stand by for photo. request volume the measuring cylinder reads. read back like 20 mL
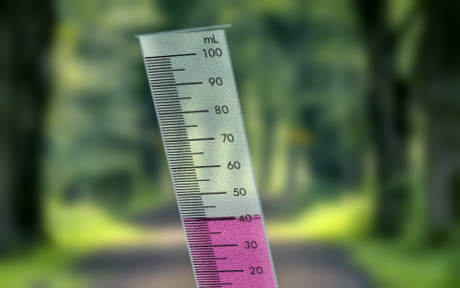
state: 40 mL
